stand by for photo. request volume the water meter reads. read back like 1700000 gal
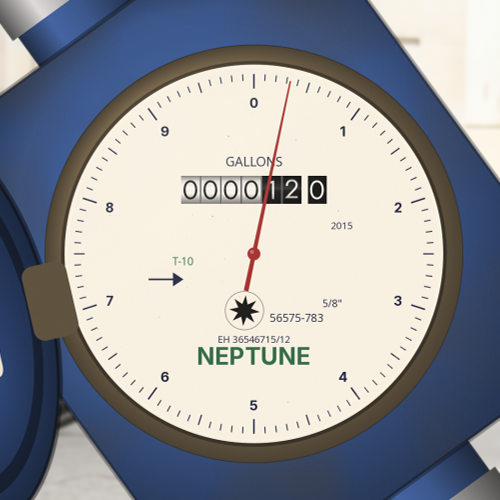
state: 120.3 gal
